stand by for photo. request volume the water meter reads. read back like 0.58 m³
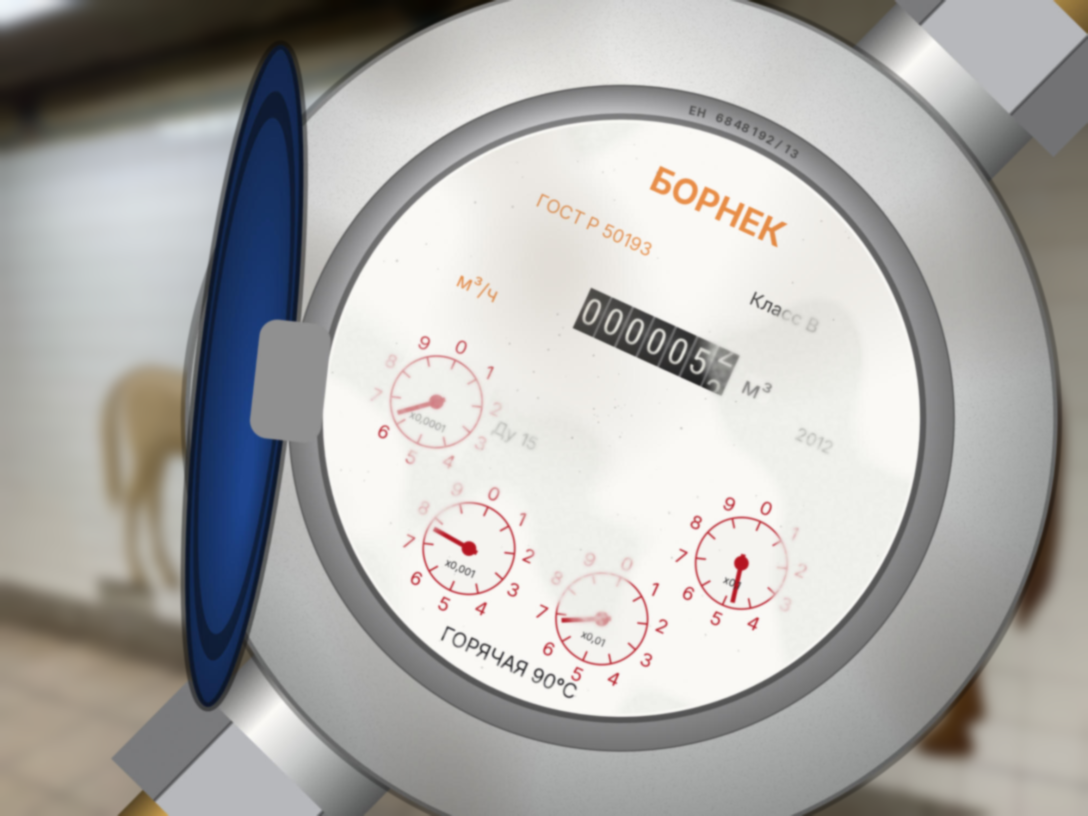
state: 52.4676 m³
